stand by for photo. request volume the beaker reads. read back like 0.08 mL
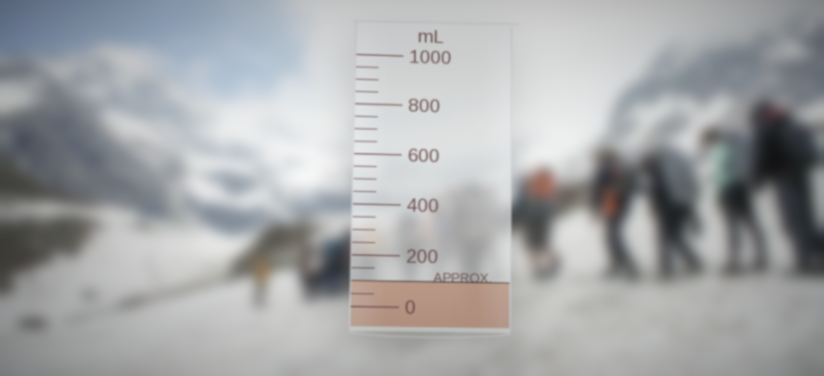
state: 100 mL
